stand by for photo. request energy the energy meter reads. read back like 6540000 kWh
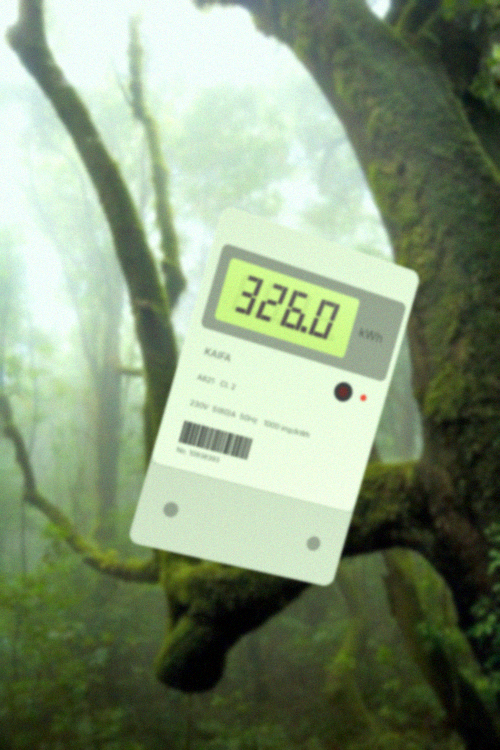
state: 326.0 kWh
